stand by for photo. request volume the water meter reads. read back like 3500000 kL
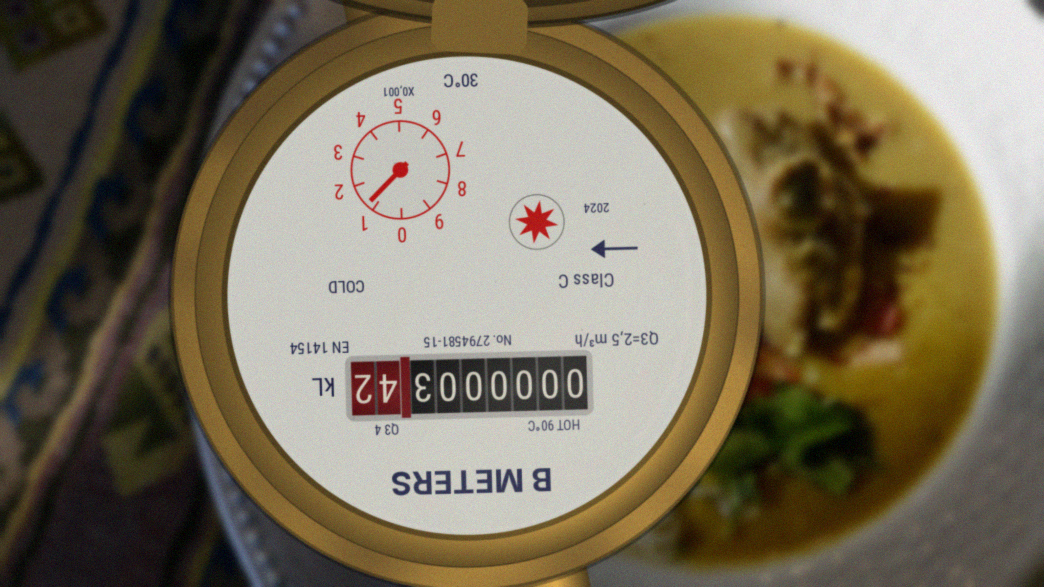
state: 3.421 kL
